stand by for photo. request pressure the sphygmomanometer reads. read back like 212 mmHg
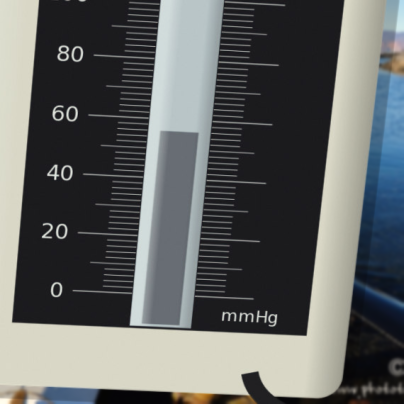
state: 56 mmHg
